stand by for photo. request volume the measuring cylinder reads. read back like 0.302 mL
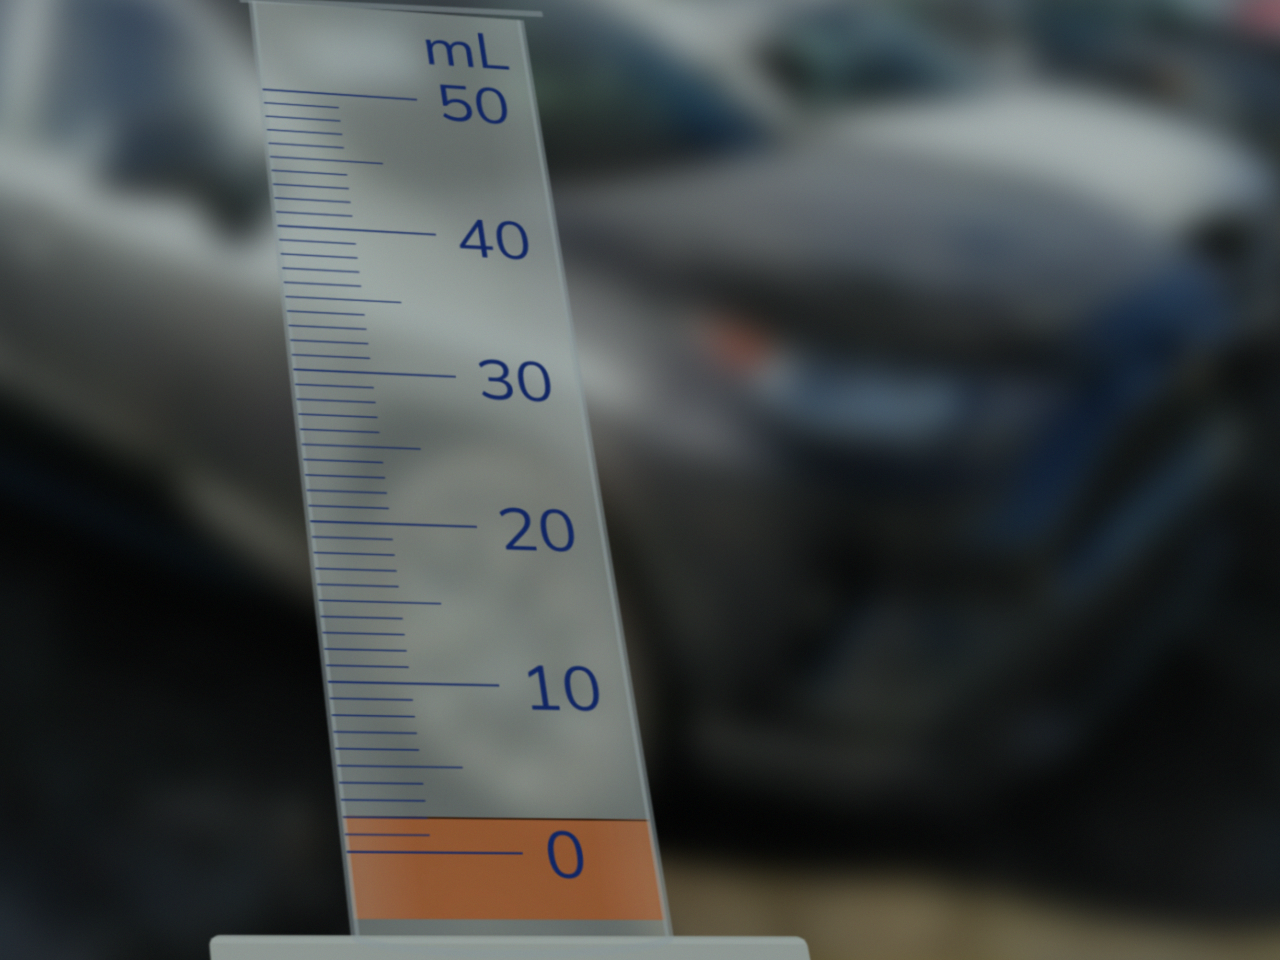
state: 2 mL
